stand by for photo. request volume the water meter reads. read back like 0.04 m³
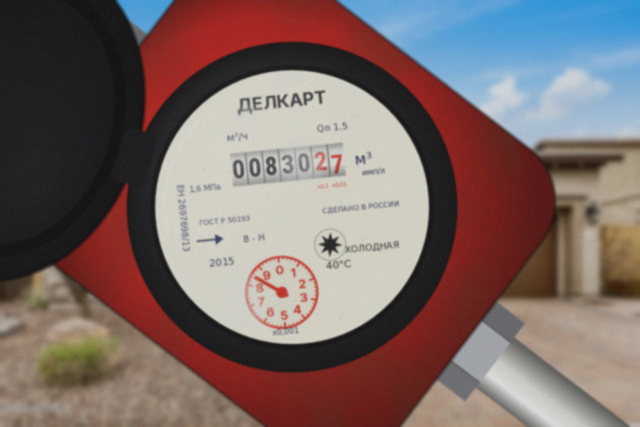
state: 830.268 m³
